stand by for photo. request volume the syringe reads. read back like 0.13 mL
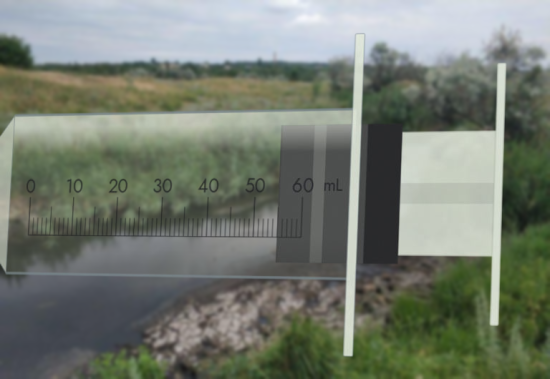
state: 55 mL
